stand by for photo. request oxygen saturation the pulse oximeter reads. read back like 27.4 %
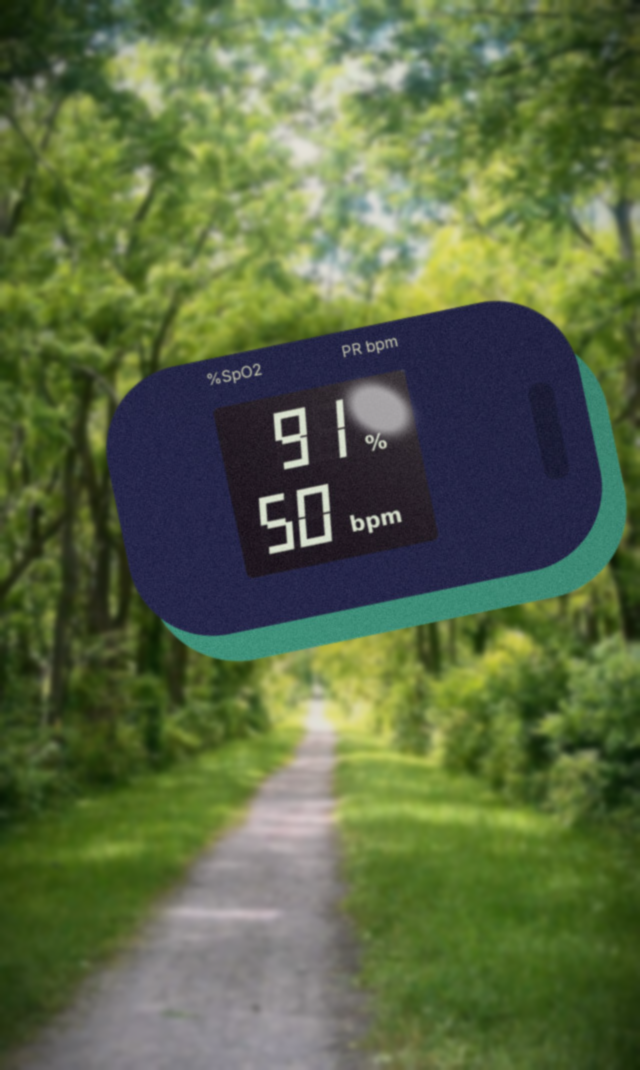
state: 91 %
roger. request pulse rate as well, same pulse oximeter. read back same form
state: 50 bpm
